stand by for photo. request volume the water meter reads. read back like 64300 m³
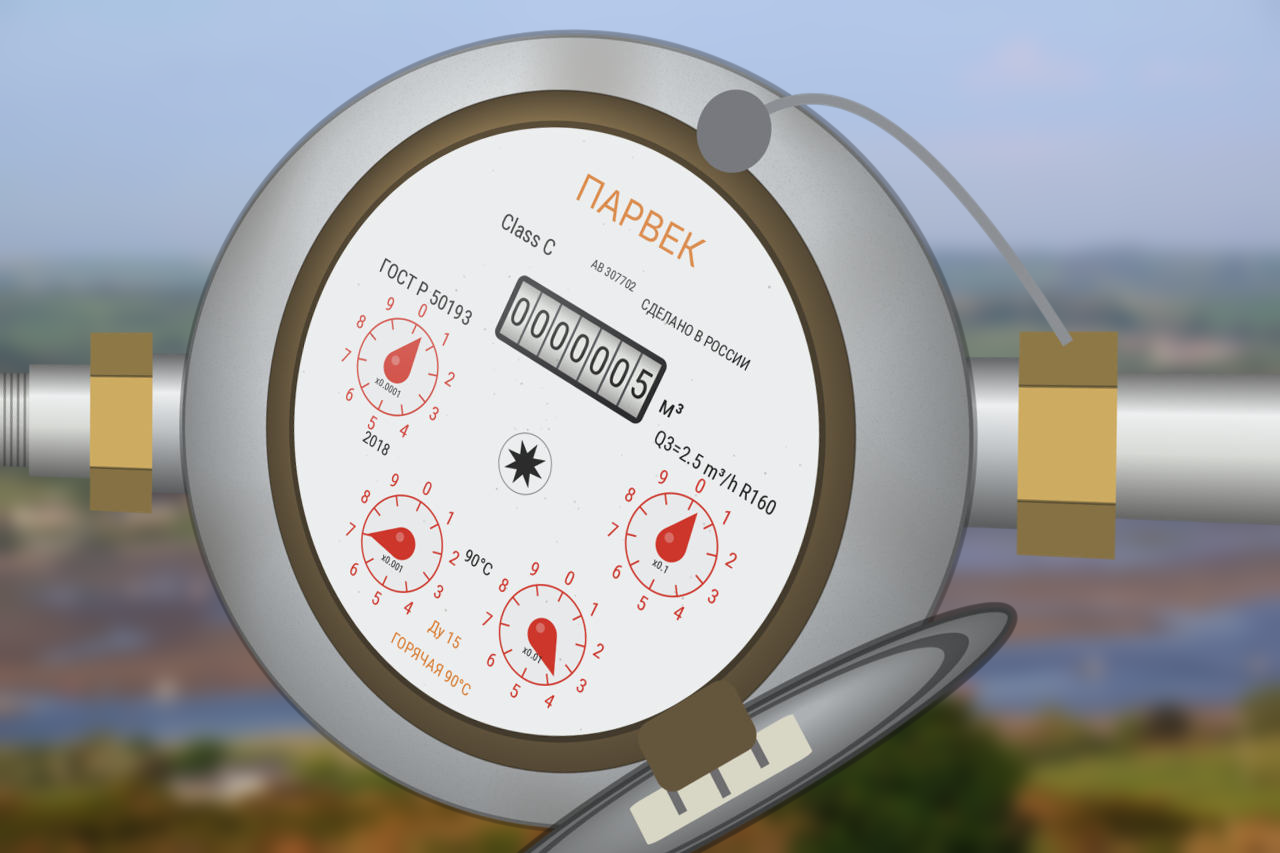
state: 5.0370 m³
